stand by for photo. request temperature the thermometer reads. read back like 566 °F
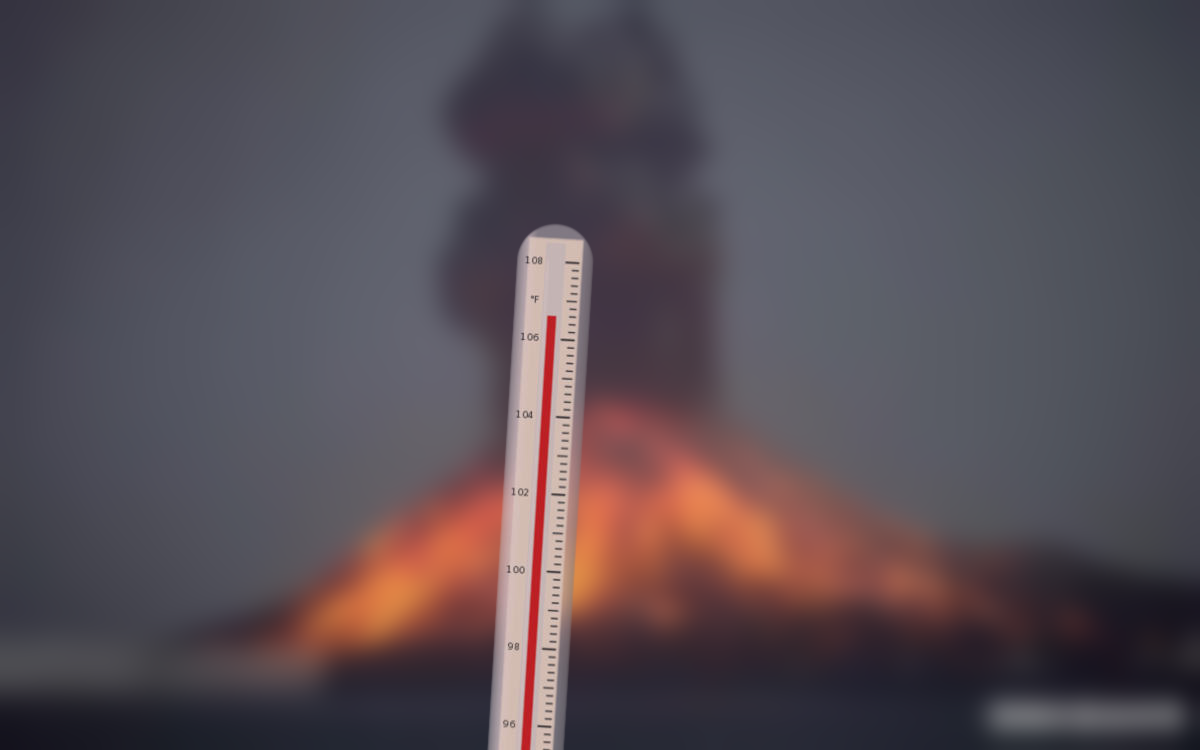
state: 106.6 °F
